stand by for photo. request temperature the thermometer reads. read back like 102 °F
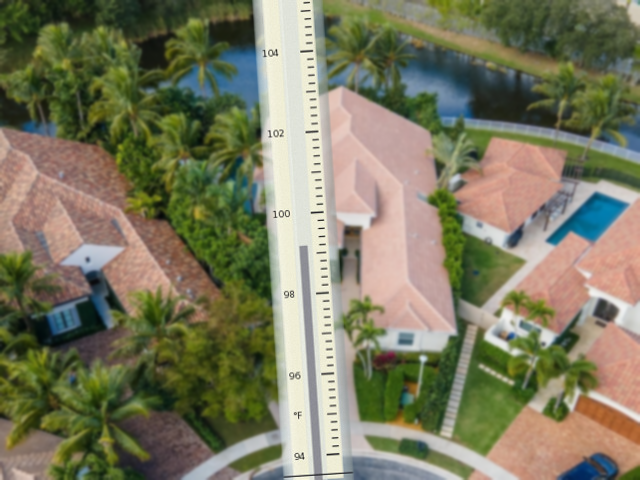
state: 99.2 °F
